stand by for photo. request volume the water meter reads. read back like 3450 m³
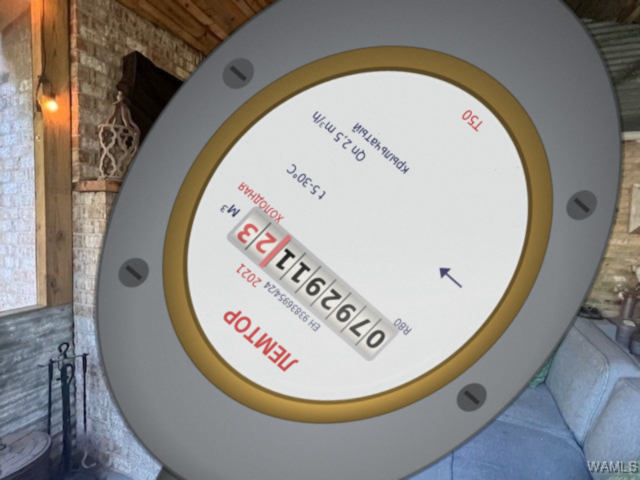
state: 792911.23 m³
